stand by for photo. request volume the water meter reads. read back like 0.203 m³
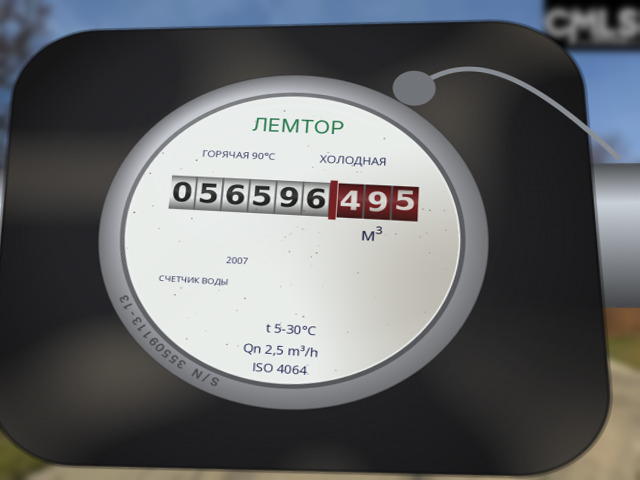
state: 56596.495 m³
